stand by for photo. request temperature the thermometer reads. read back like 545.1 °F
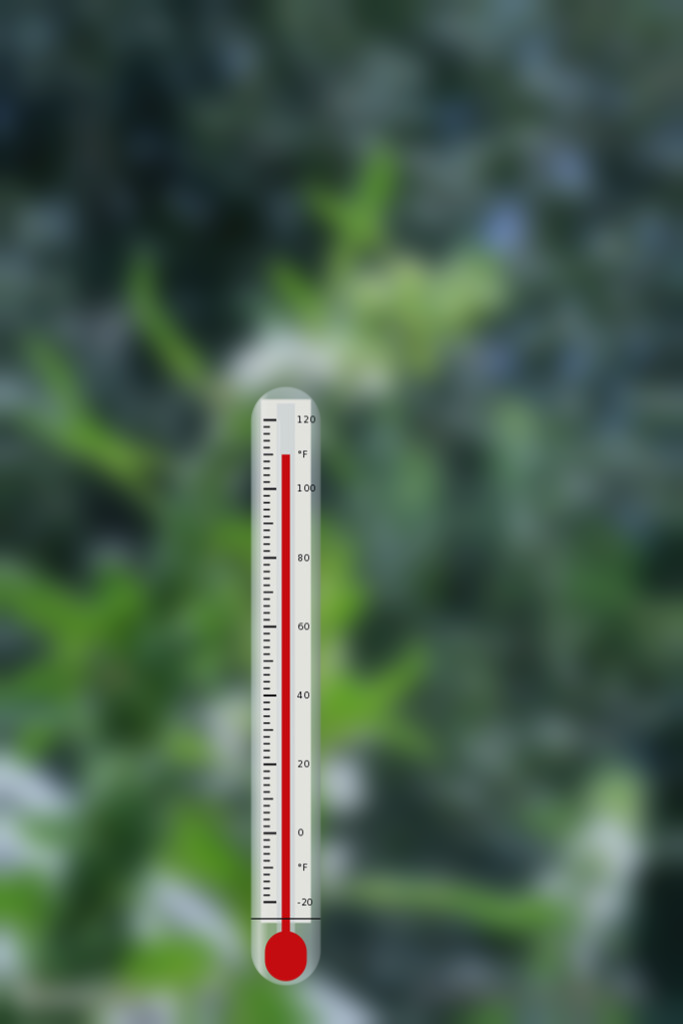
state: 110 °F
